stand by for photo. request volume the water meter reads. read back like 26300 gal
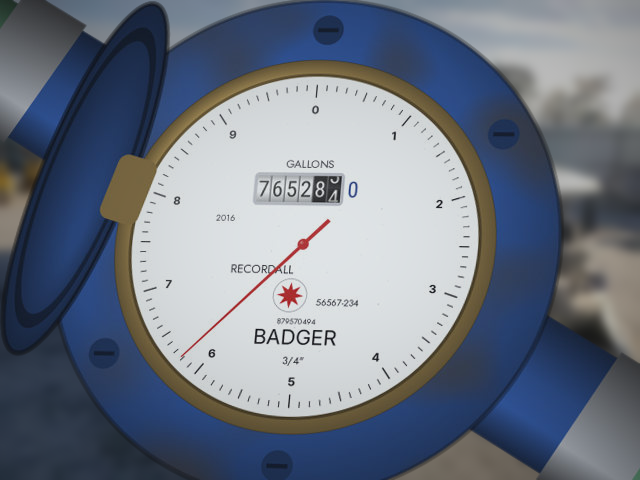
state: 7652836.2 gal
